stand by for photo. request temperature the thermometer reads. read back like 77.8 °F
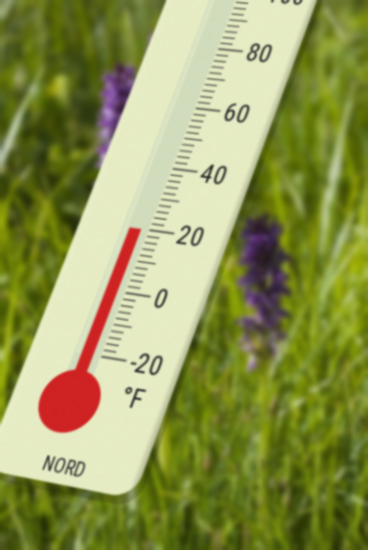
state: 20 °F
